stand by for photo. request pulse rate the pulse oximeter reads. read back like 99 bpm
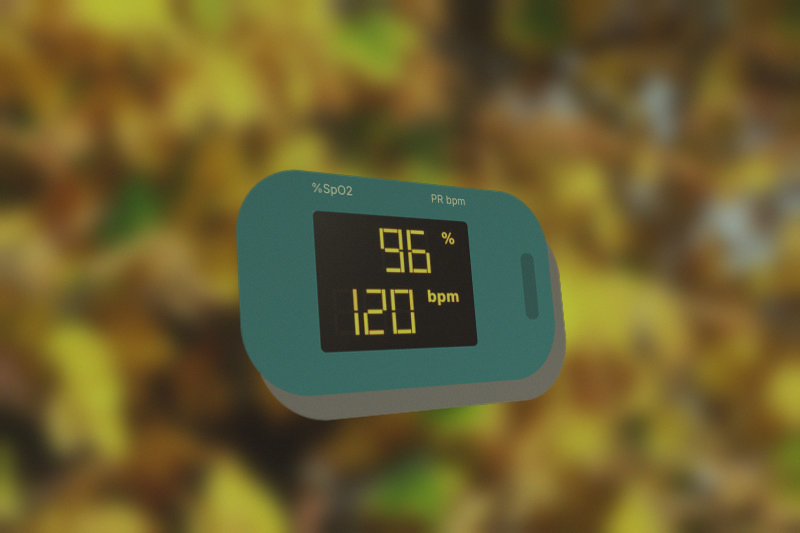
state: 120 bpm
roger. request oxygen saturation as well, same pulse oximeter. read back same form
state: 96 %
